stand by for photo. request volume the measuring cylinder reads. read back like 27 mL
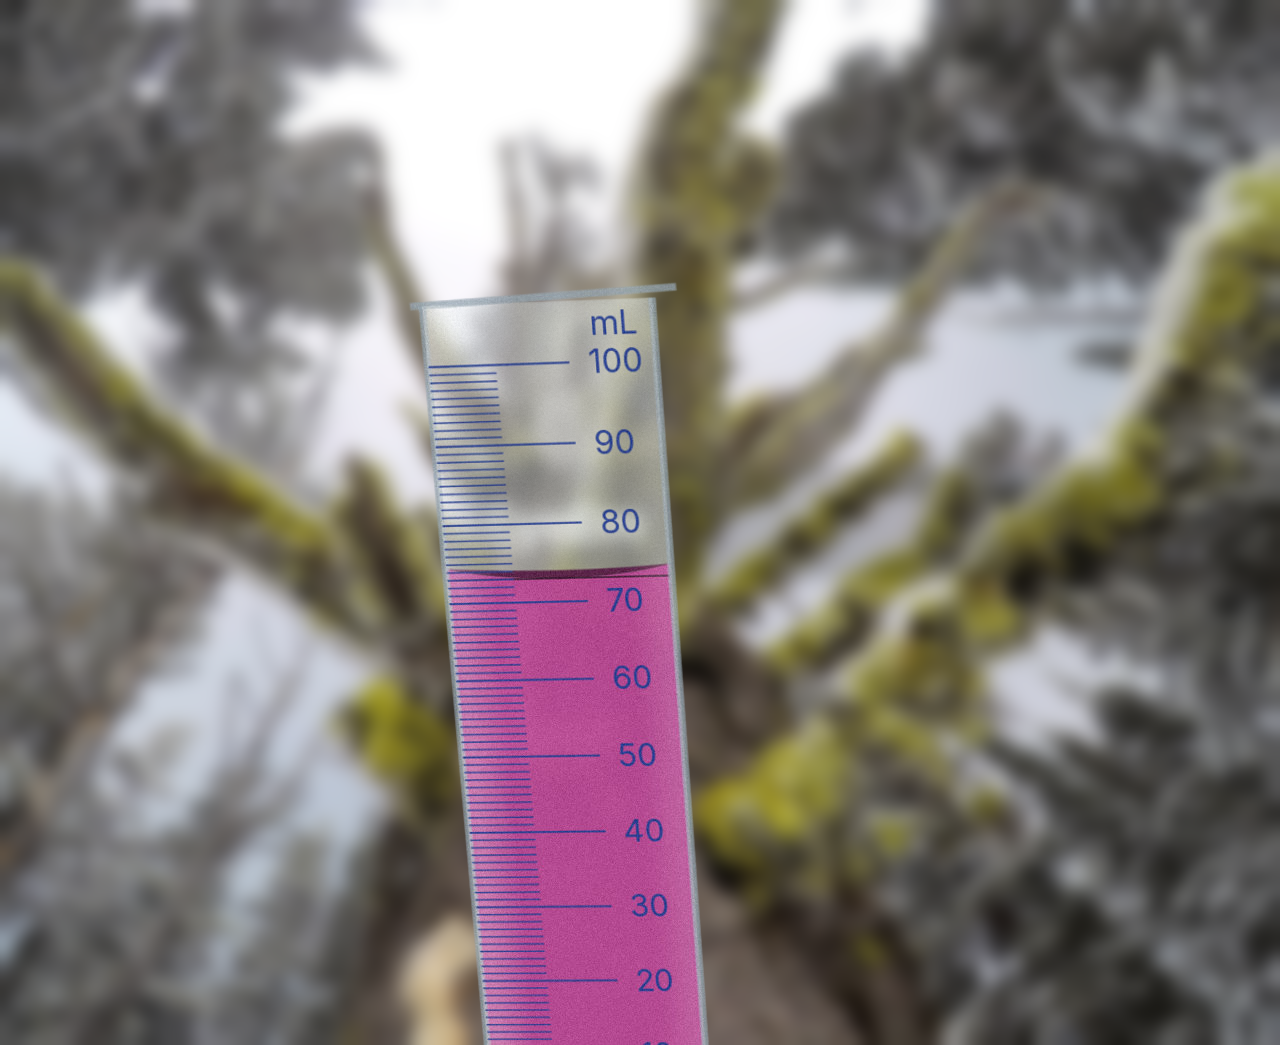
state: 73 mL
